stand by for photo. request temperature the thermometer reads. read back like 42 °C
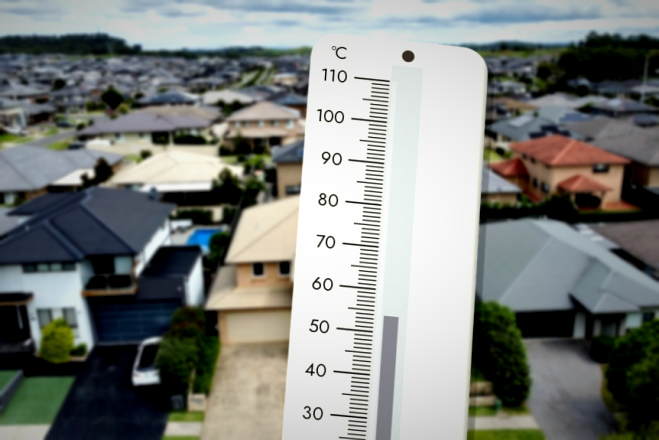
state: 54 °C
